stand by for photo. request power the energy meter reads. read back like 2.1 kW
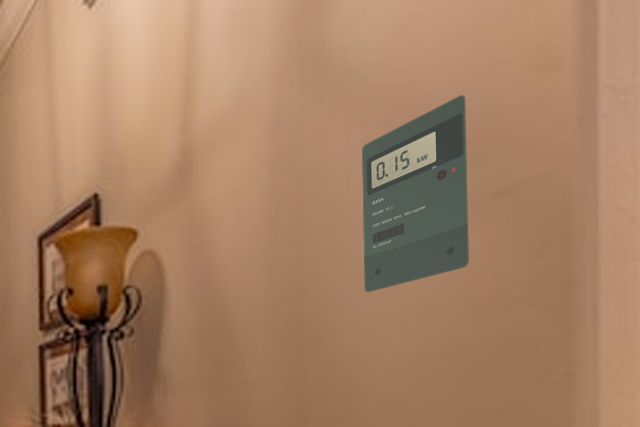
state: 0.15 kW
